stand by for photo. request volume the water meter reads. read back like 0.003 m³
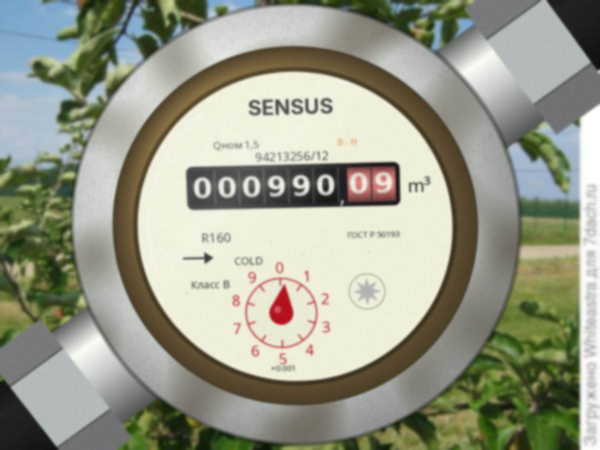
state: 990.090 m³
